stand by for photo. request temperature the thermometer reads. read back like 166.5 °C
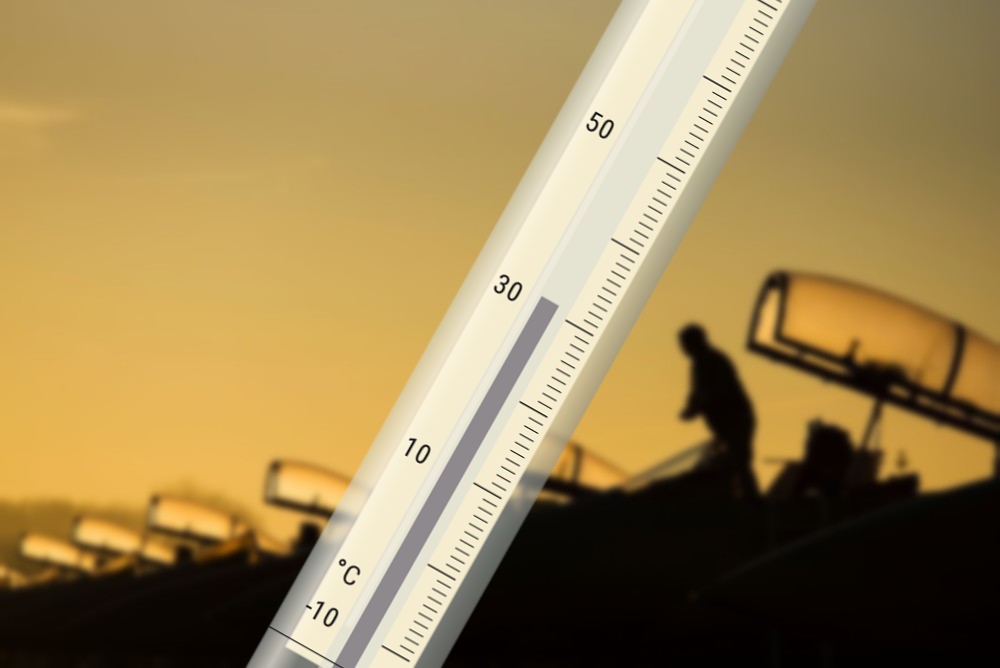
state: 31 °C
